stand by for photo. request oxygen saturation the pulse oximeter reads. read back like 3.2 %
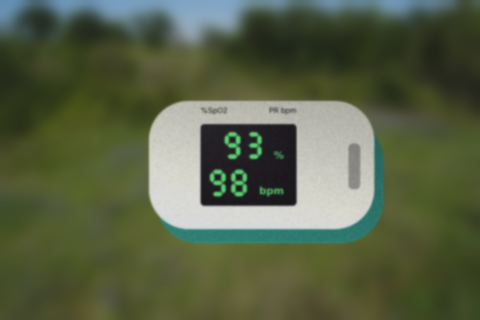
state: 93 %
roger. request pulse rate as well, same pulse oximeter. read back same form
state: 98 bpm
